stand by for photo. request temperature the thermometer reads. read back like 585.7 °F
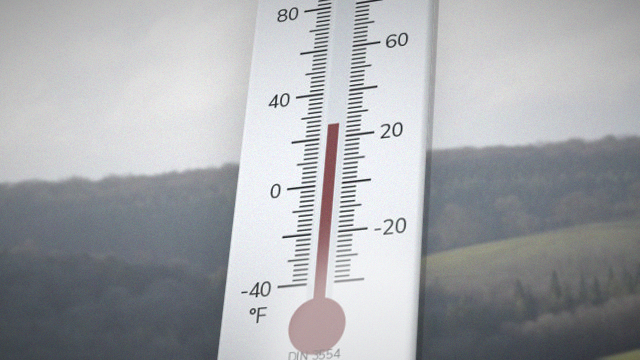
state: 26 °F
